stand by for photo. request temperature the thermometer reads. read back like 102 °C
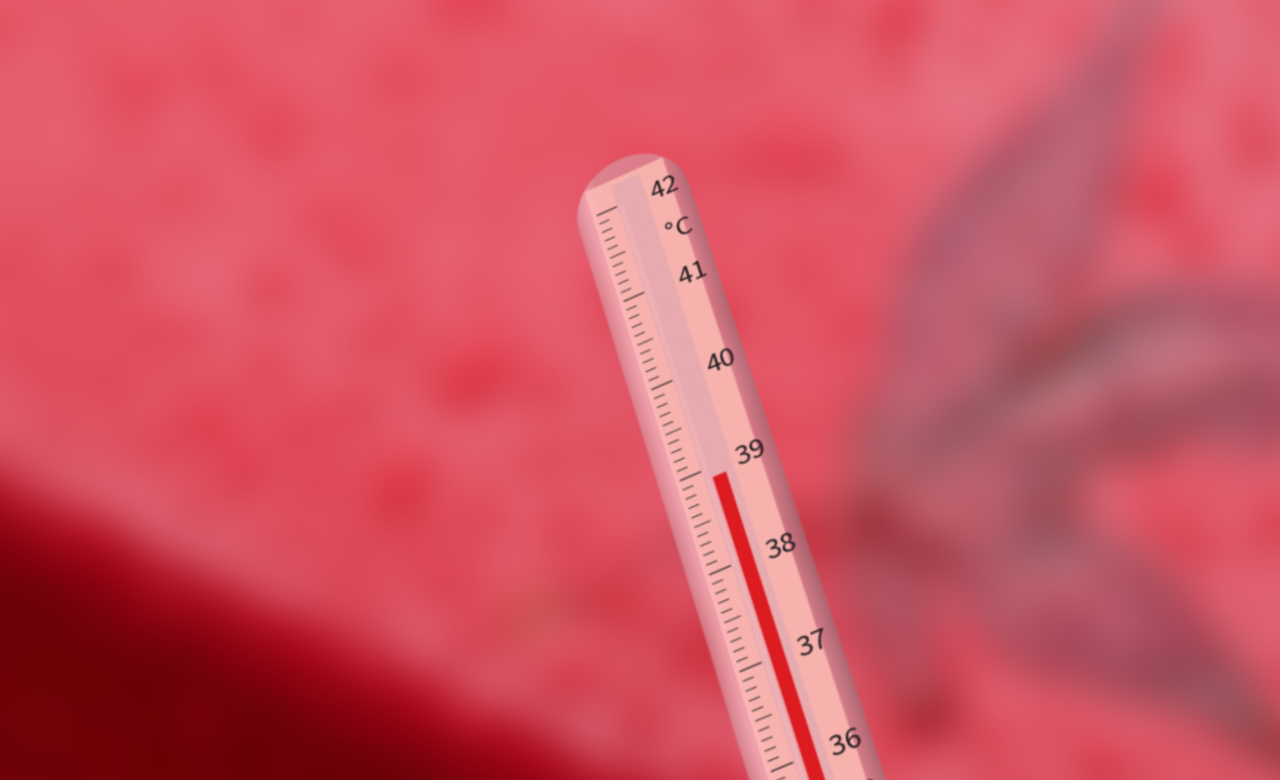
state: 38.9 °C
